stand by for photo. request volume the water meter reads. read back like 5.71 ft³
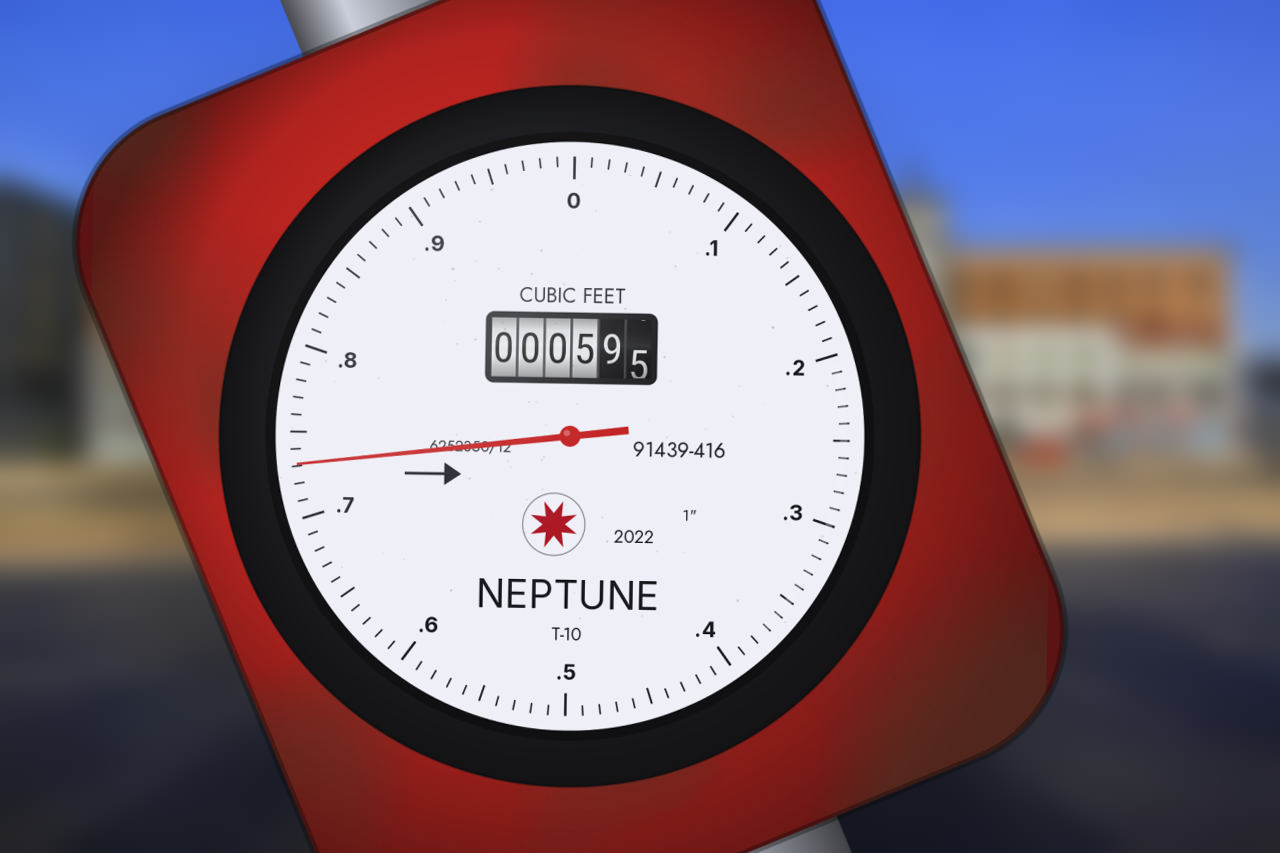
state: 594.73 ft³
